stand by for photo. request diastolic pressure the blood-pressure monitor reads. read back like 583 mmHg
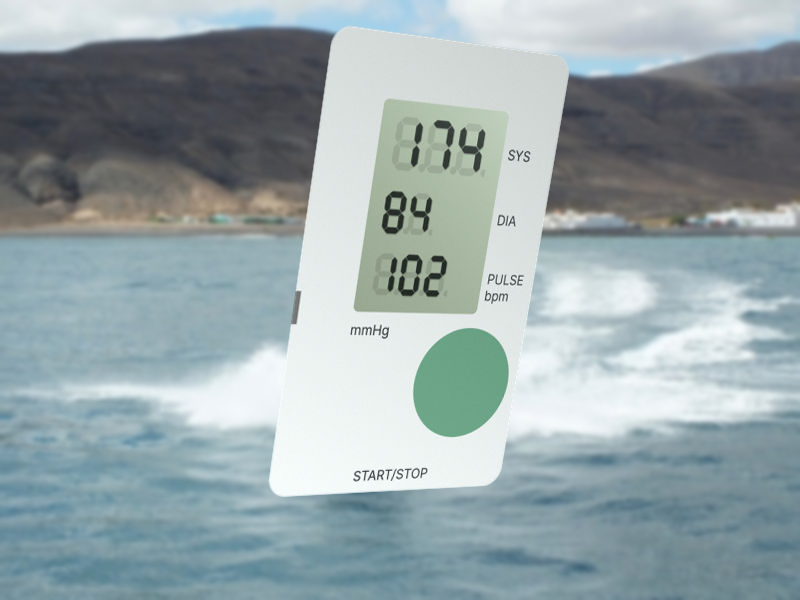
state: 84 mmHg
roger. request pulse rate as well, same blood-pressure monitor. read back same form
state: 102 bpm
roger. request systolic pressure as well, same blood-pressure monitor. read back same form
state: 174 mmHg
